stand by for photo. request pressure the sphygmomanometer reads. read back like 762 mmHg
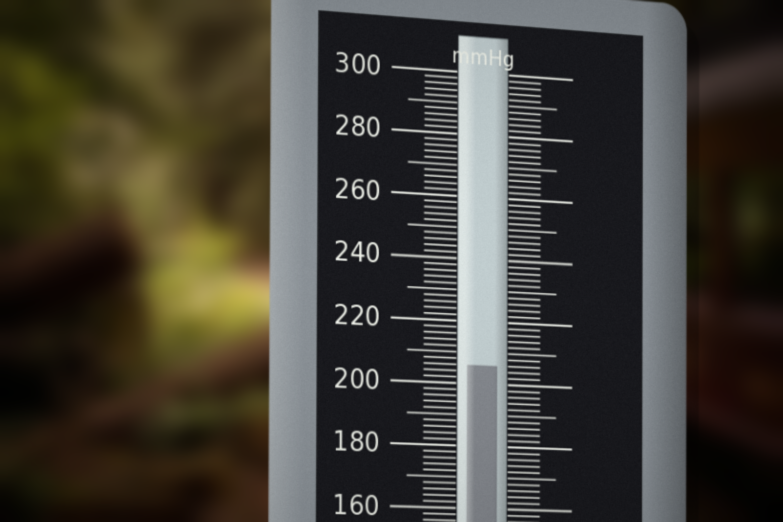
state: 206 mmHg
